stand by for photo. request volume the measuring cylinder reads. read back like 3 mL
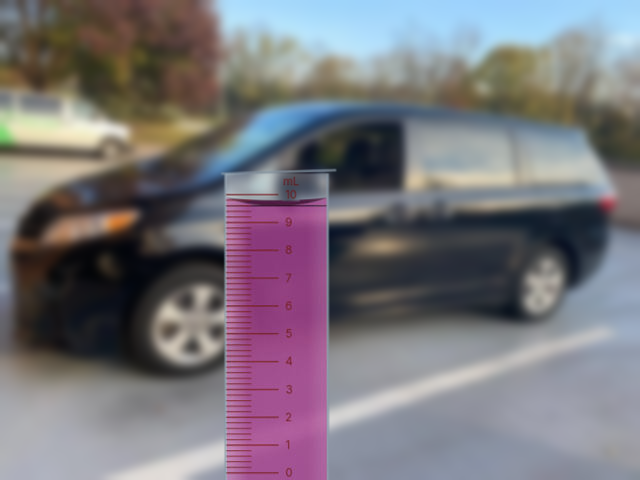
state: 9.6 mL
